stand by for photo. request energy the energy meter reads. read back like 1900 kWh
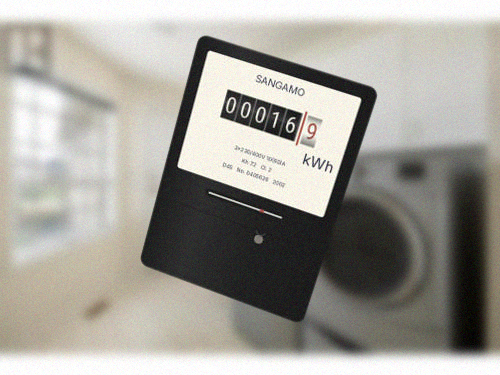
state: 16.9 kWh
